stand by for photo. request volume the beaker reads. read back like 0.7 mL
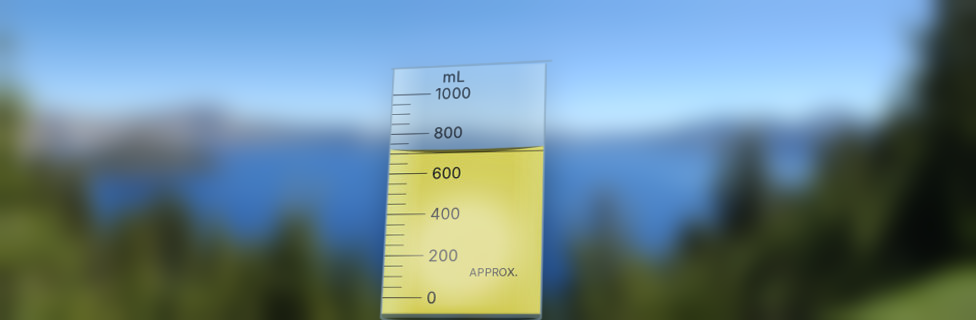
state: 700 mL
